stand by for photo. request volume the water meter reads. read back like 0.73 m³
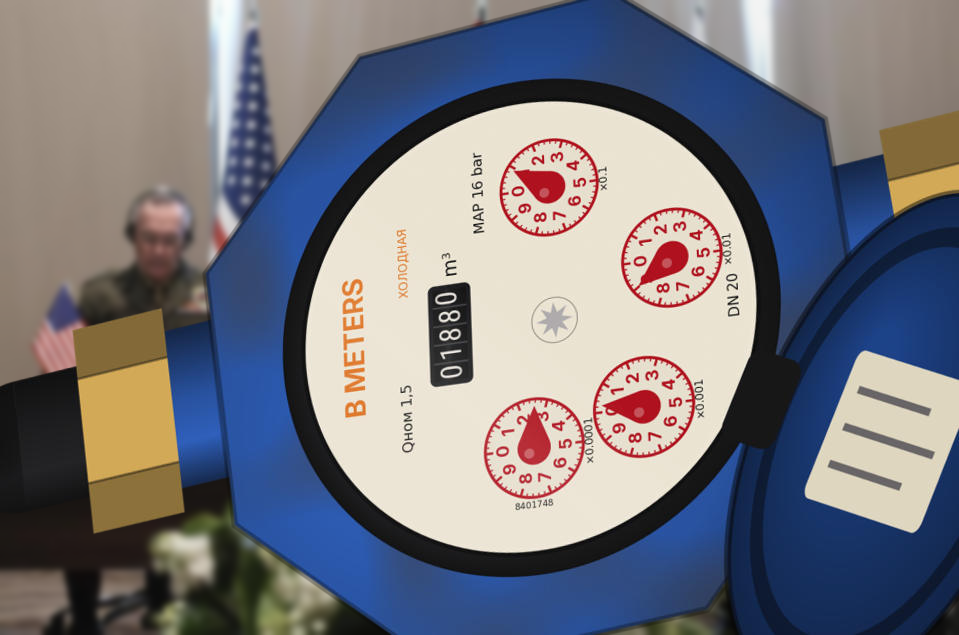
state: 1880.0902 m³
